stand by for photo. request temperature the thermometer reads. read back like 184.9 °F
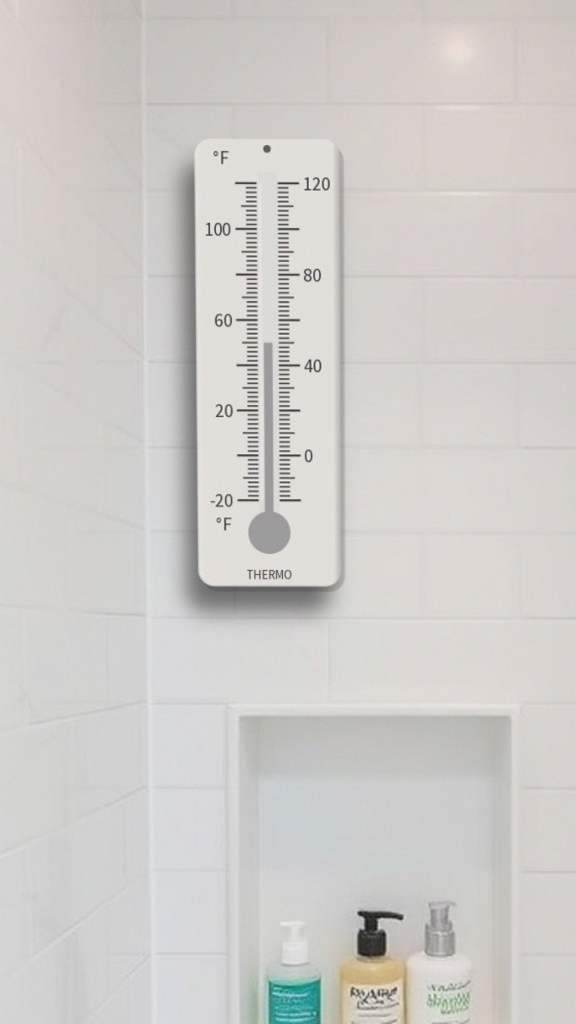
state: 50 °F
